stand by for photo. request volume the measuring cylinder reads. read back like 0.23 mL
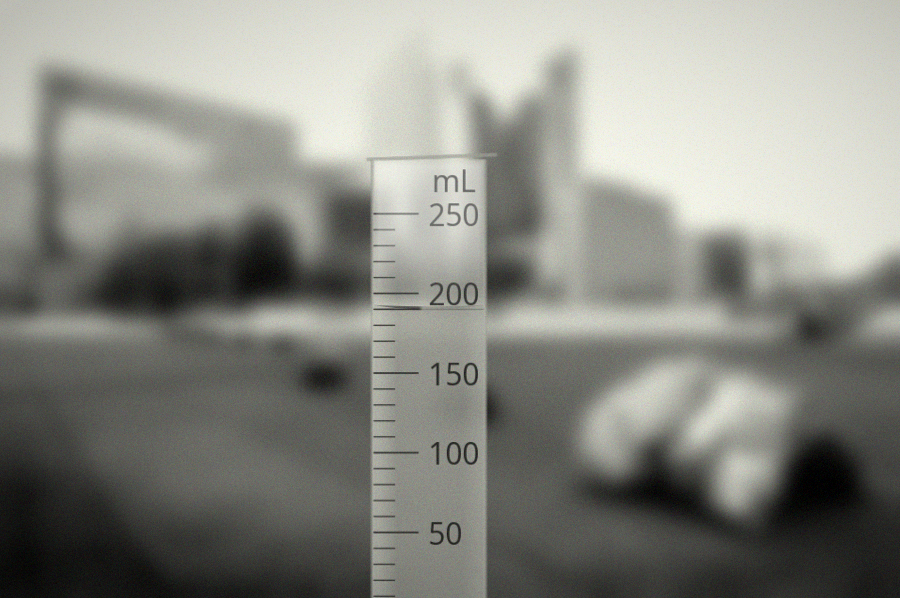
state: 190 mL
